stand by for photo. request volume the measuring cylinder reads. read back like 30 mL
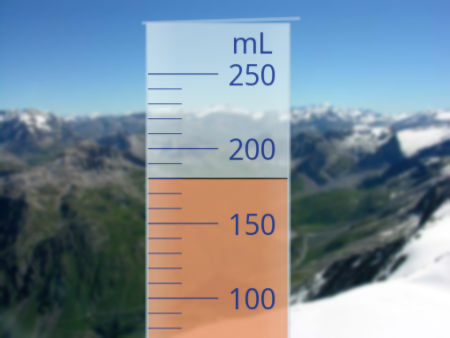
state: 180 mL
